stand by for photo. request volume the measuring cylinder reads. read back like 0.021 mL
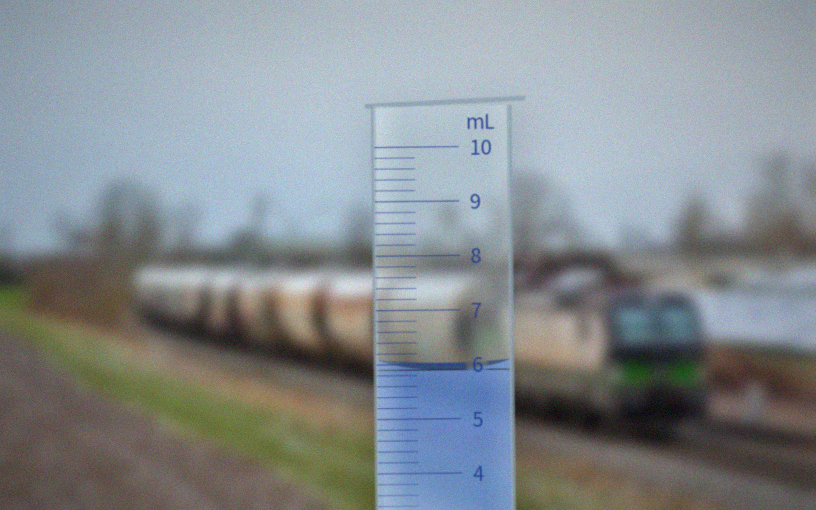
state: 5.9 mL
